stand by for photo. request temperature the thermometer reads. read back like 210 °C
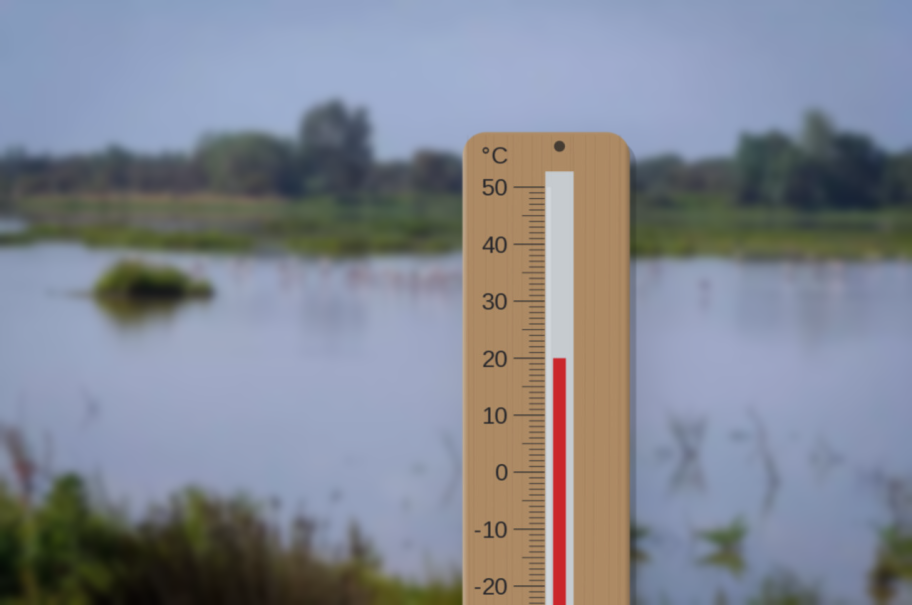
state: 20 °C
